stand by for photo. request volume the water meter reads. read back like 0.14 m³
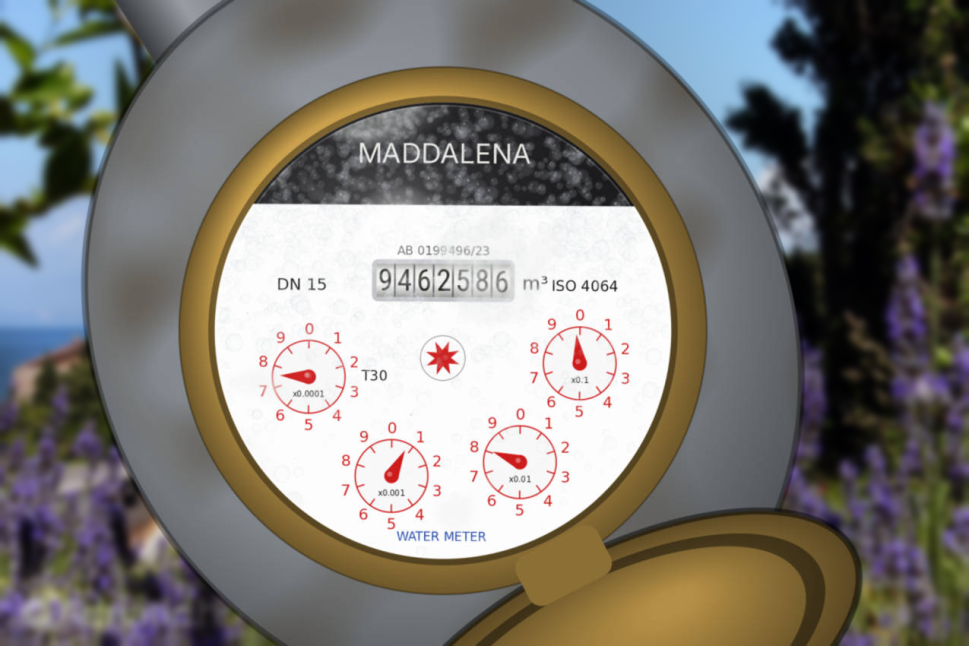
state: 9462585.9807 m³
